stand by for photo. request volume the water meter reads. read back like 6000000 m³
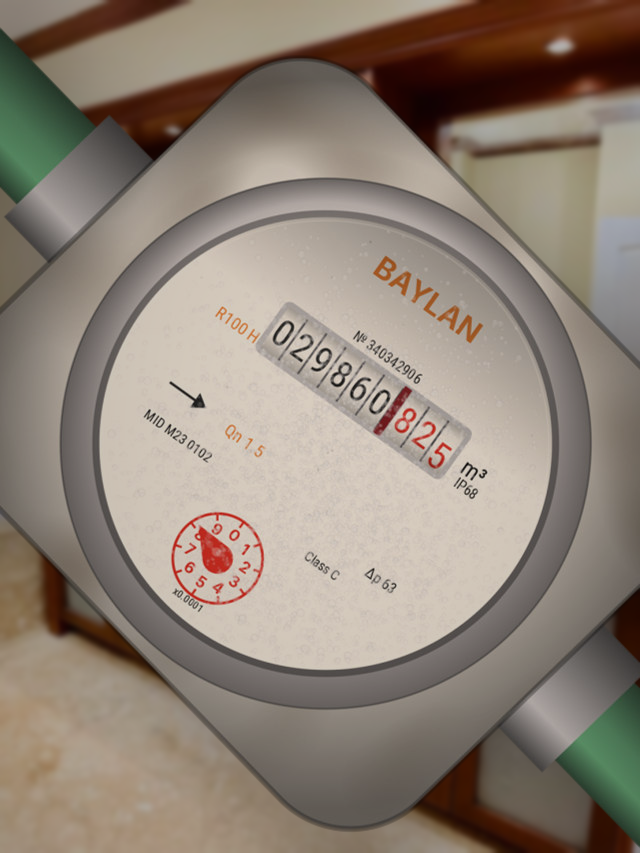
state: 29860.8248 m³
